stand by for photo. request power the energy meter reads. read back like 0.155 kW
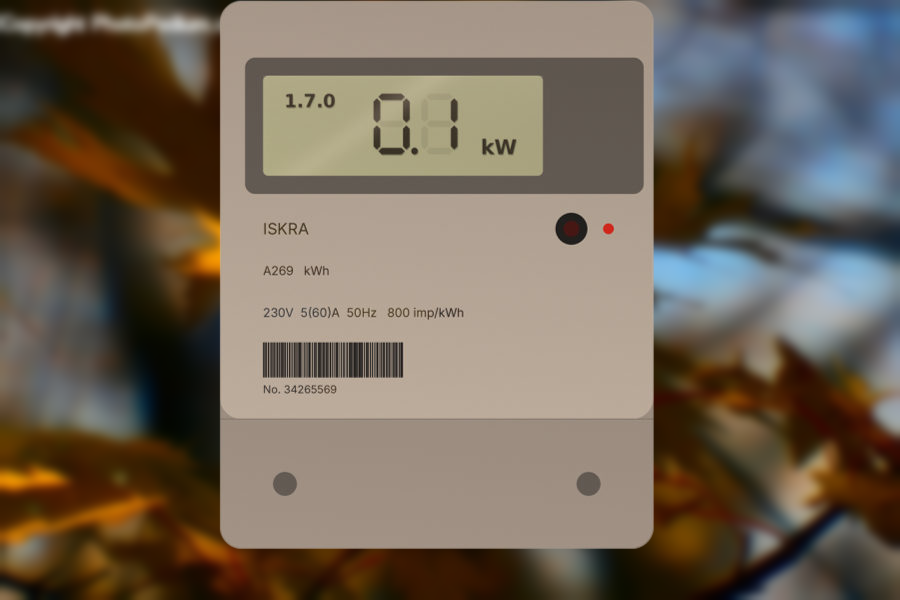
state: 0.1 kW
